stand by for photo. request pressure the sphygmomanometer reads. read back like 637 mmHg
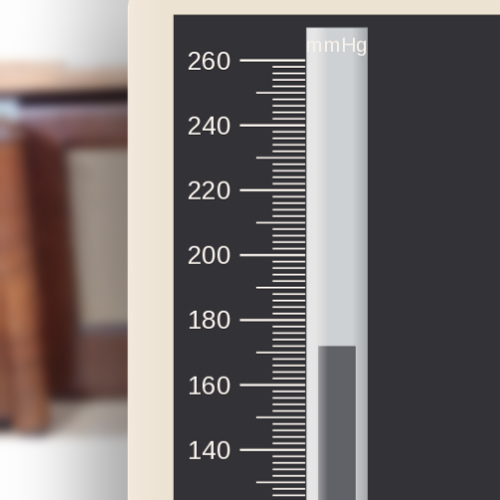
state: 172 mmHg
